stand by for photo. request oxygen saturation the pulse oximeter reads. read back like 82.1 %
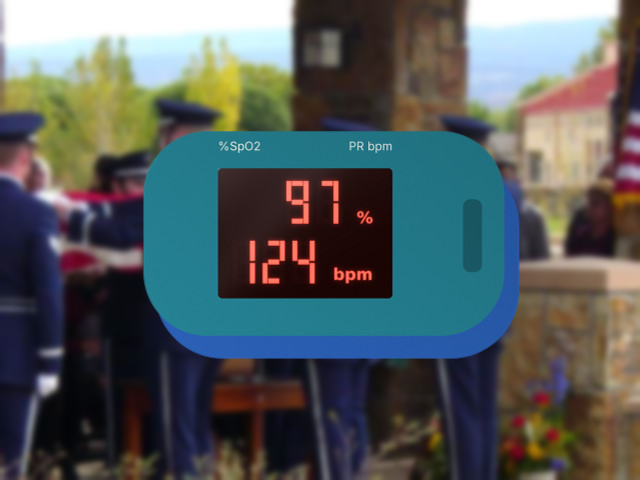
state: 97 %
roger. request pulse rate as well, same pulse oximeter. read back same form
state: 124 bpm
